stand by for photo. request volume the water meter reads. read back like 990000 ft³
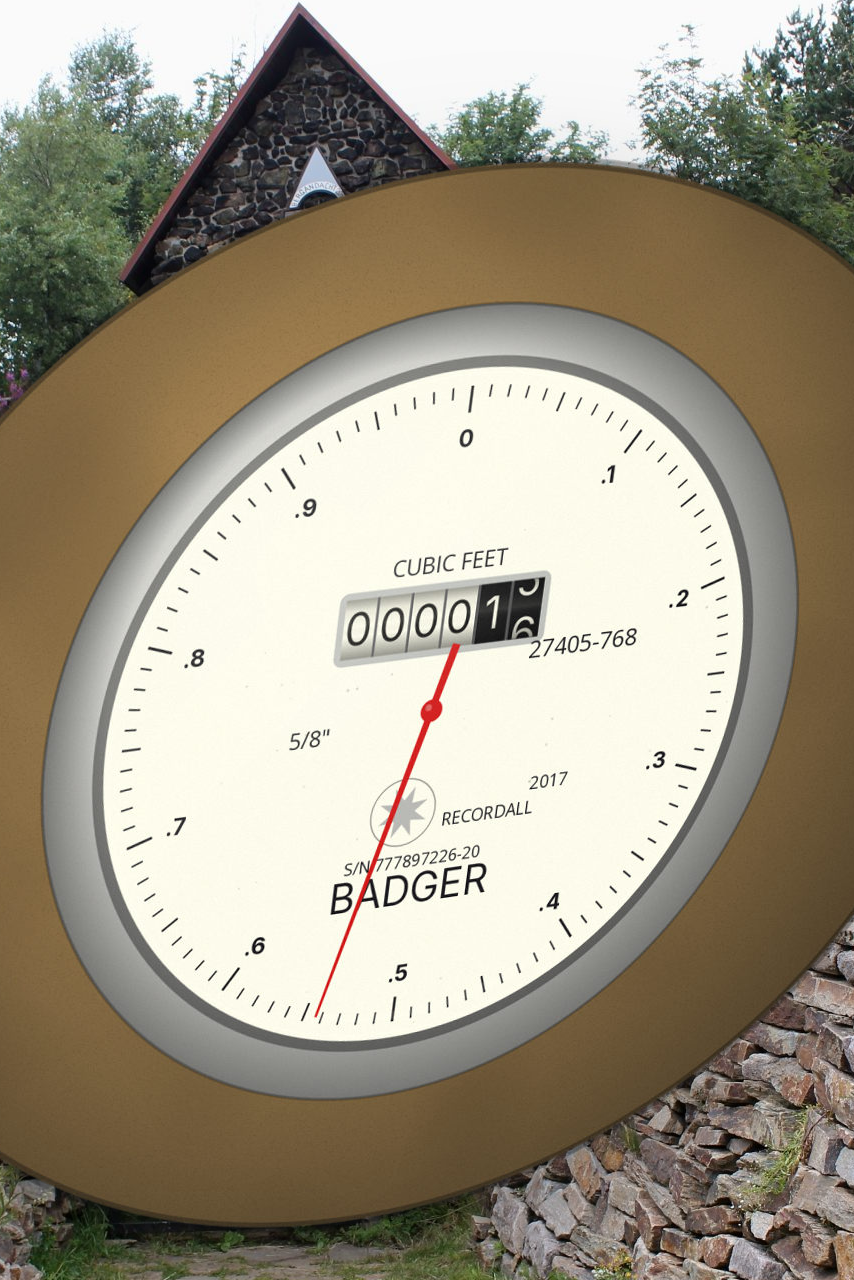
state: 15.54 ft³
